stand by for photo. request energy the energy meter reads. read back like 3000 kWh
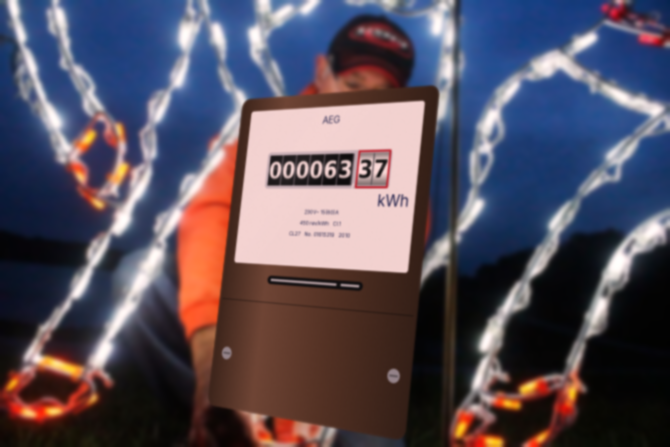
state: 63.37 kWh
